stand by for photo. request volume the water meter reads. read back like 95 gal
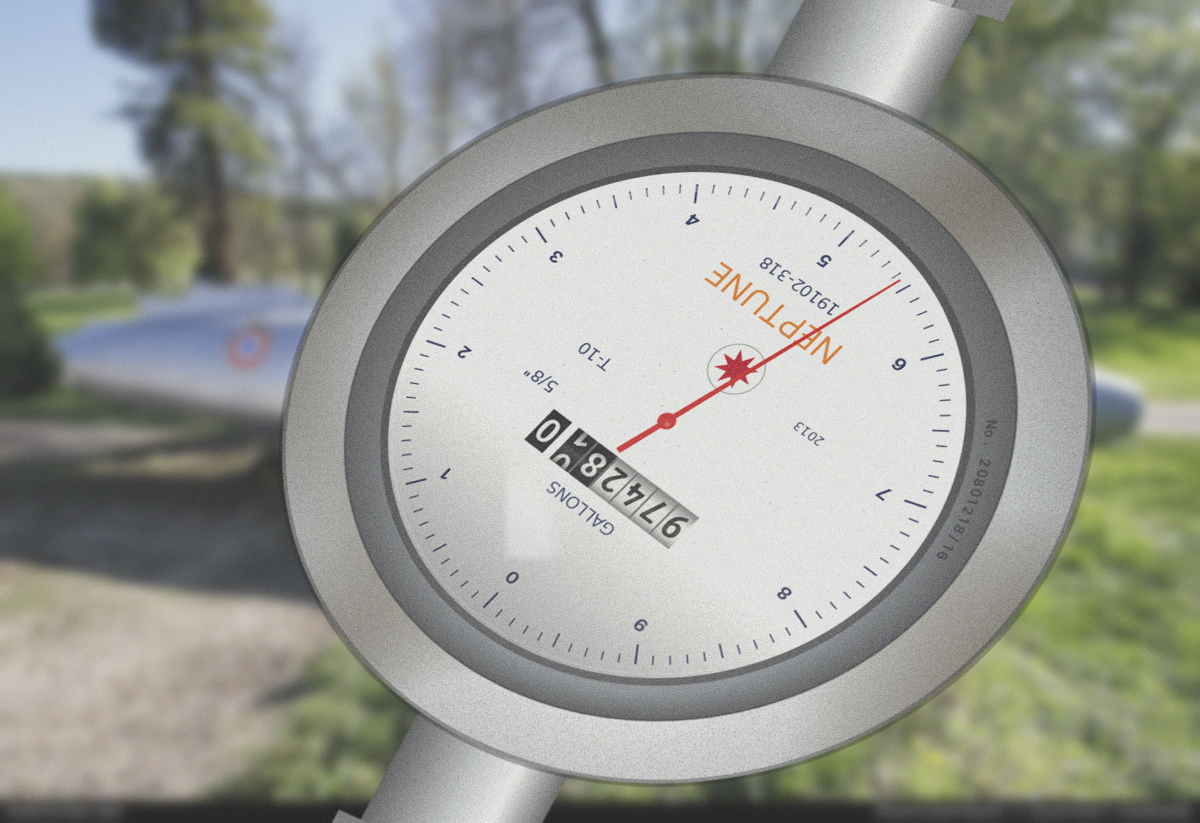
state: 9742805.4 gal
